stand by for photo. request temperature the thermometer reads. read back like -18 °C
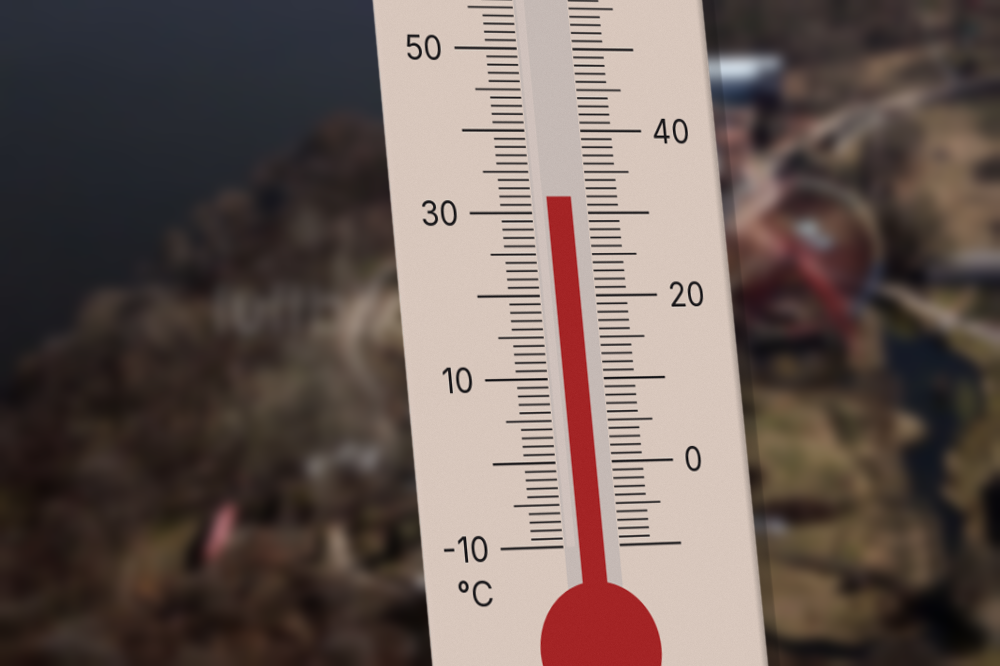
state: 32 °C
